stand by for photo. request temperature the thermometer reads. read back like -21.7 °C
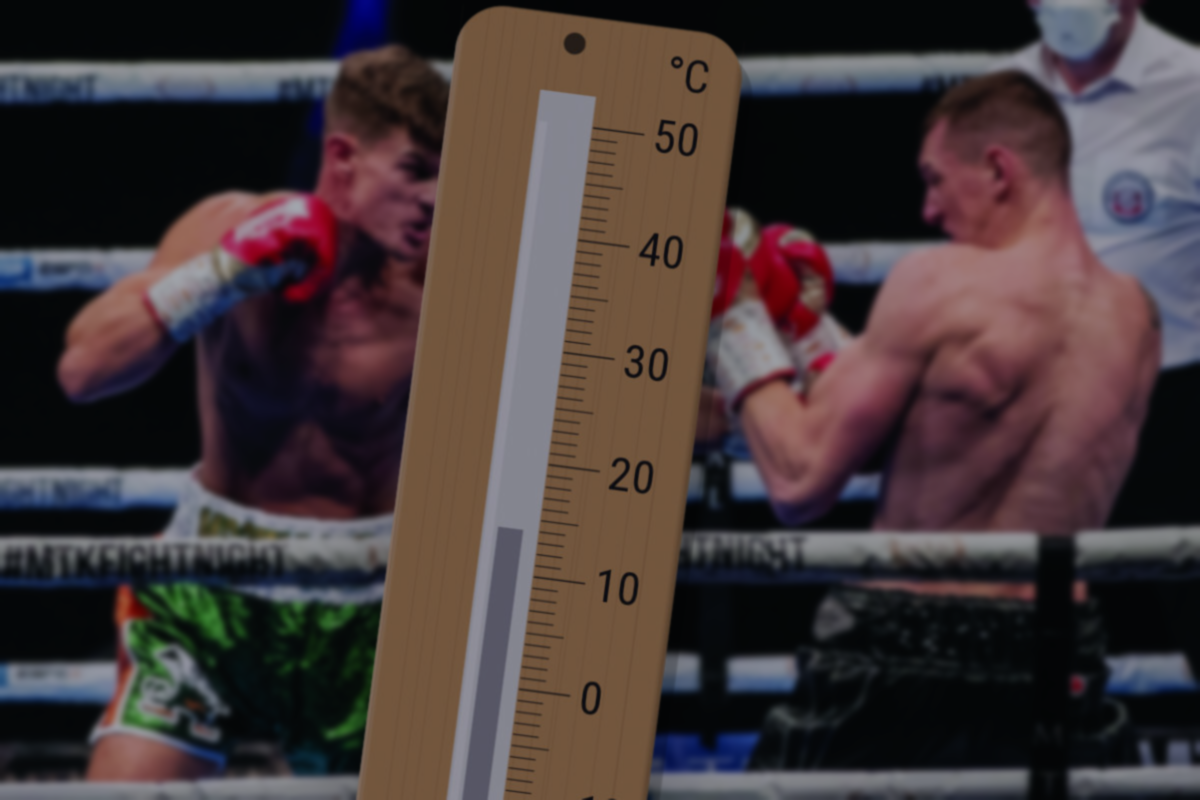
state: 14 °C
